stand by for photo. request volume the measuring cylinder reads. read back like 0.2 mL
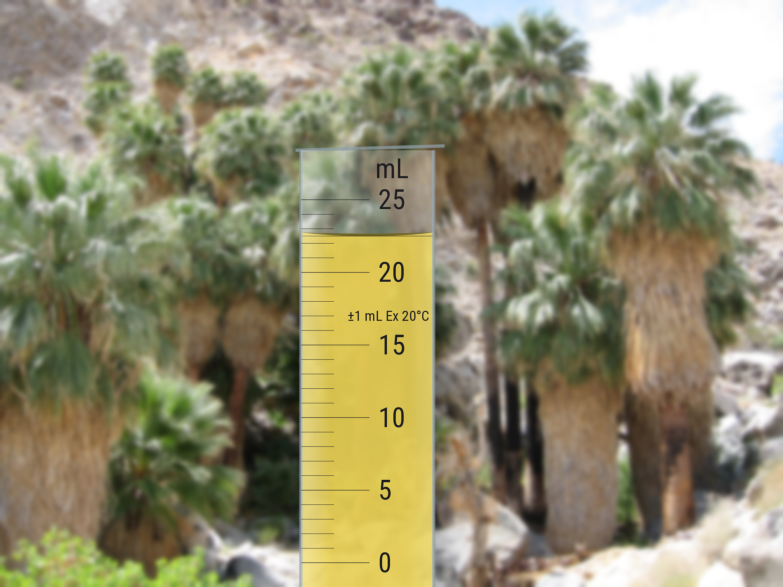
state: 22.5 mL
